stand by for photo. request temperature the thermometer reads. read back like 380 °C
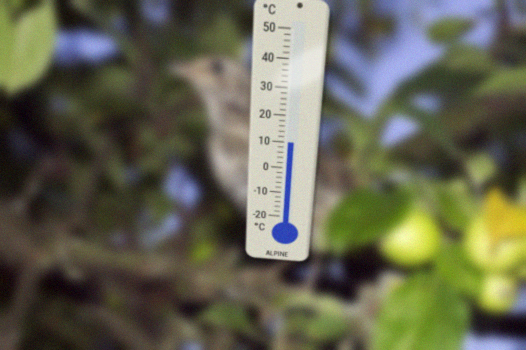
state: 10 °C
